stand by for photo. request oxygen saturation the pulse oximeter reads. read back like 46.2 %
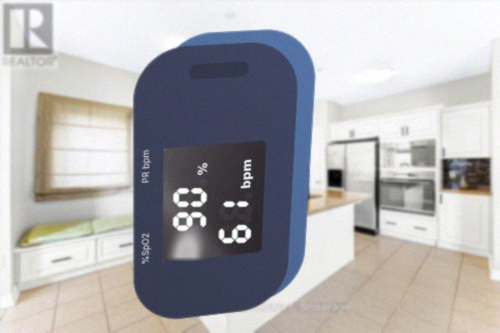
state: 90 %
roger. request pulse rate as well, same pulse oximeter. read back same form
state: 61 bpm
